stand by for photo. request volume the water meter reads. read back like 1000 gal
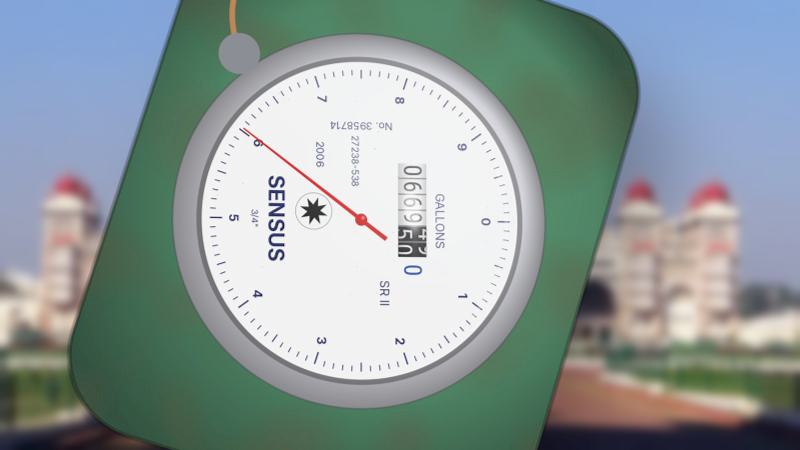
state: 669496.0 gal
